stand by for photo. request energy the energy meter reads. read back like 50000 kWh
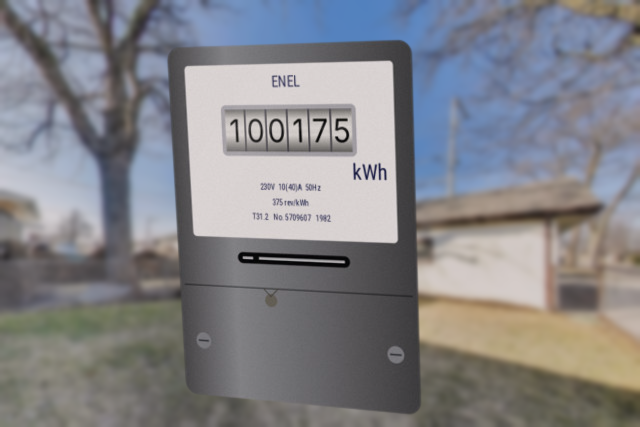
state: 100175 kWh
